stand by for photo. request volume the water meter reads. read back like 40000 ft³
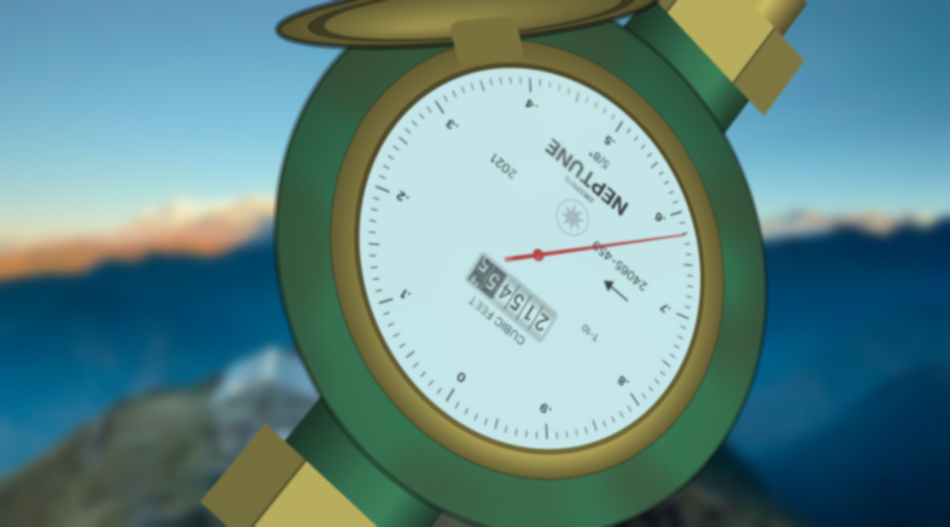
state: 215454.62 ft³
